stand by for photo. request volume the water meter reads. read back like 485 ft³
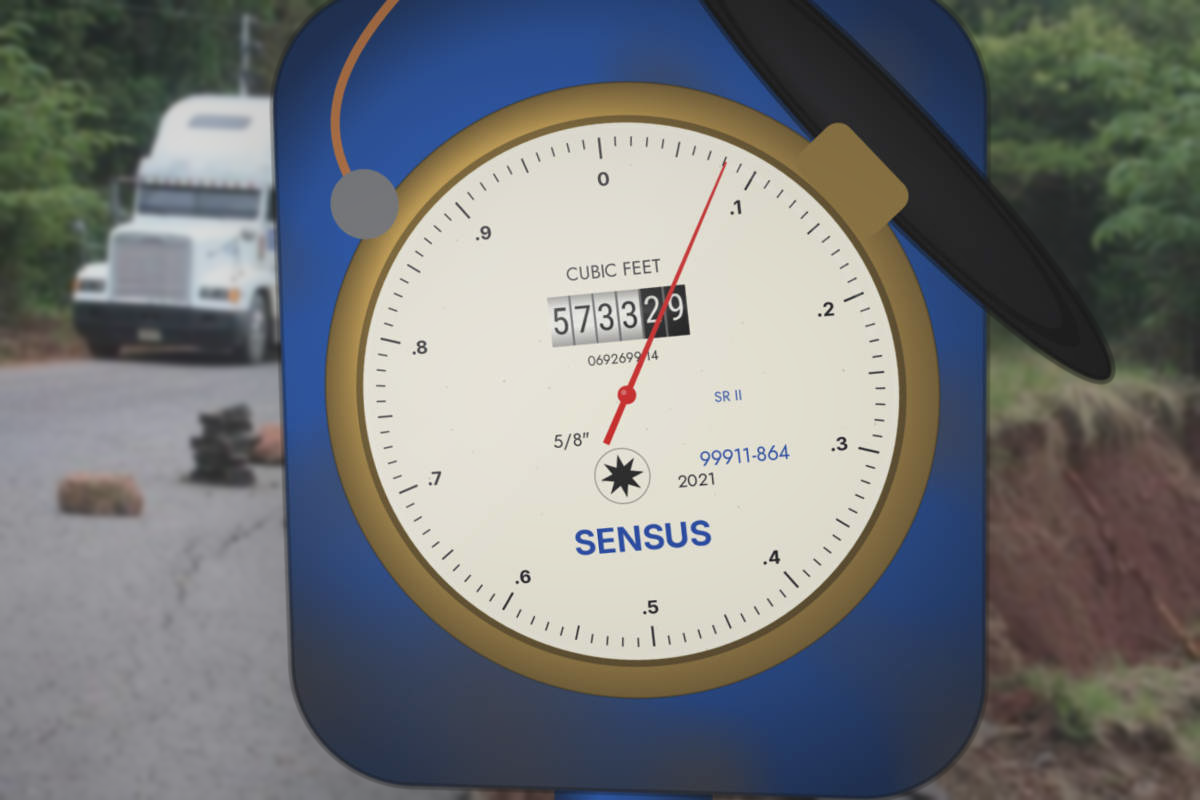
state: 573329.08 ft³
